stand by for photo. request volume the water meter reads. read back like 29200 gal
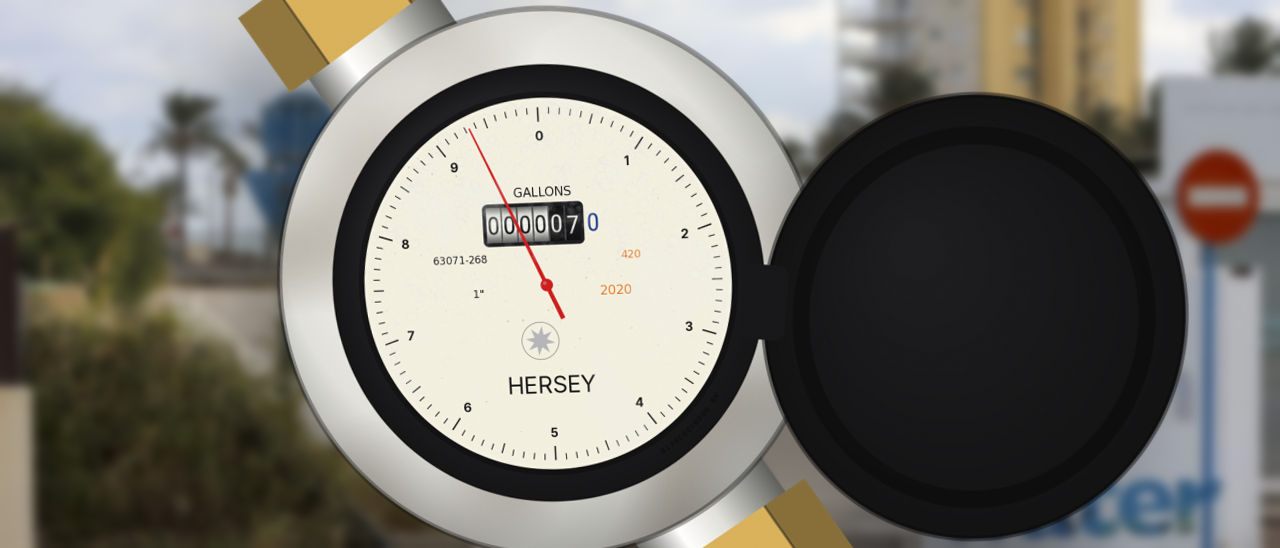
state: 69.3 gal
